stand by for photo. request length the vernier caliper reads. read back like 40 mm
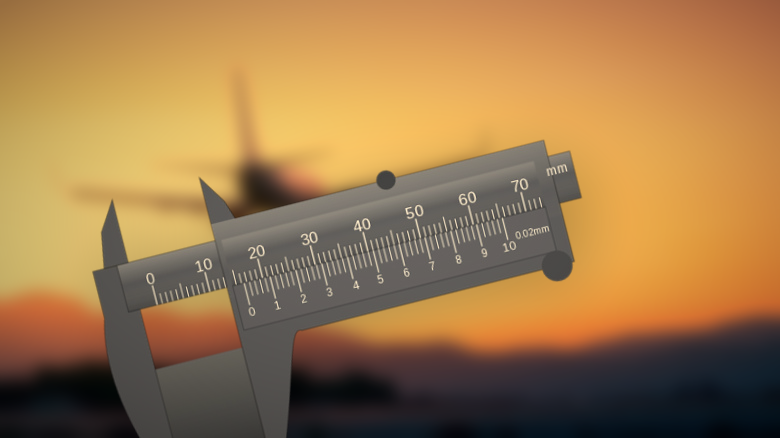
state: 16.5 mm
